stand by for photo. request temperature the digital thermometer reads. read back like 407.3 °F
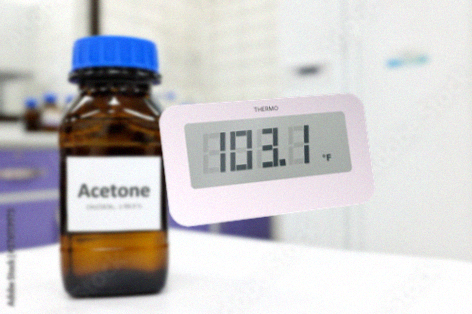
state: 103.1 °F
